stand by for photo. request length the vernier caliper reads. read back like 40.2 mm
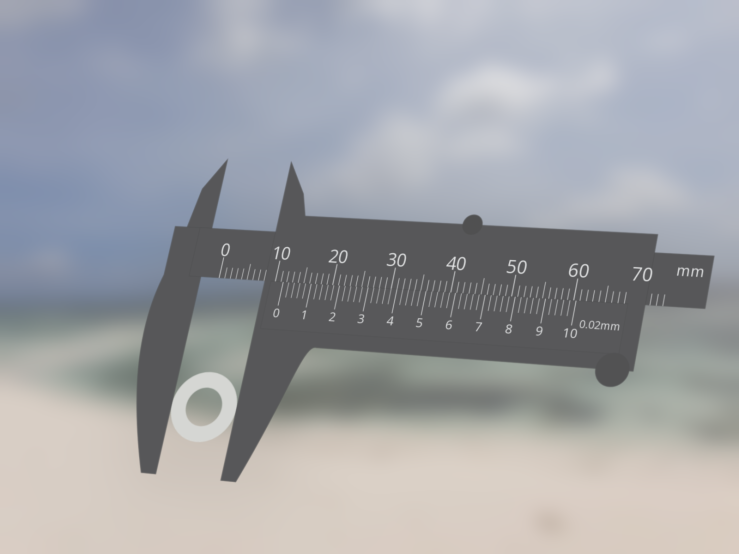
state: 11.4 mm
